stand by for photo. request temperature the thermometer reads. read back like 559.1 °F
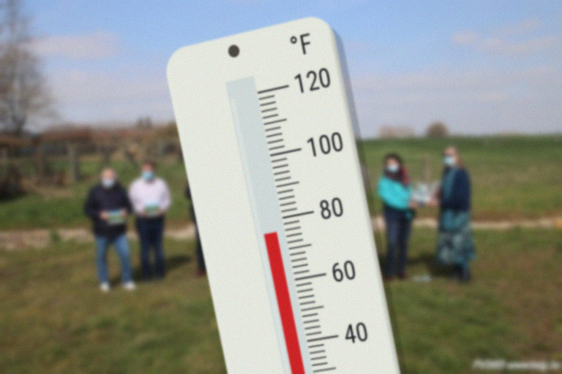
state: 76 °F
